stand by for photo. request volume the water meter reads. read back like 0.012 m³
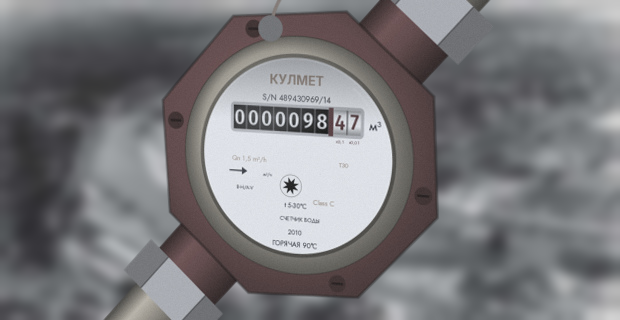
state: 98.47 m³
